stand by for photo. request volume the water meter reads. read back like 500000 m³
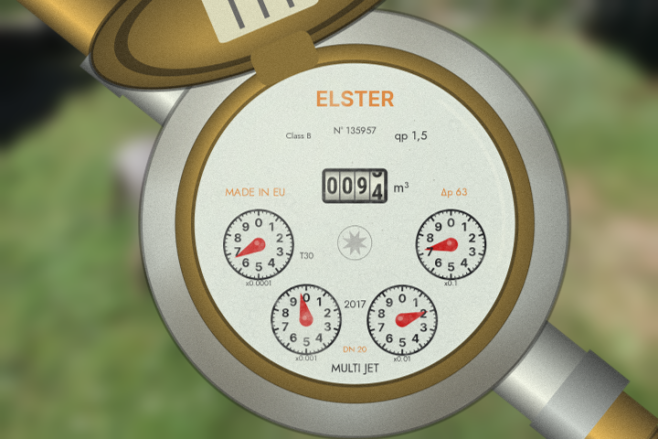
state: 93.7196 m³
